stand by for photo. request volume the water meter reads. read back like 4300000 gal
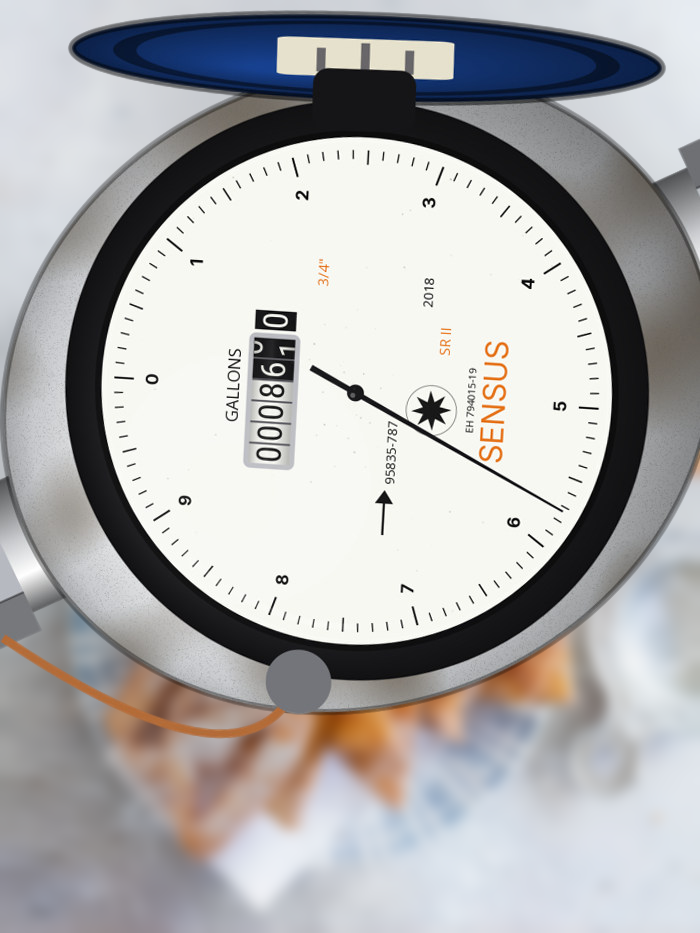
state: 8605.7 gal
